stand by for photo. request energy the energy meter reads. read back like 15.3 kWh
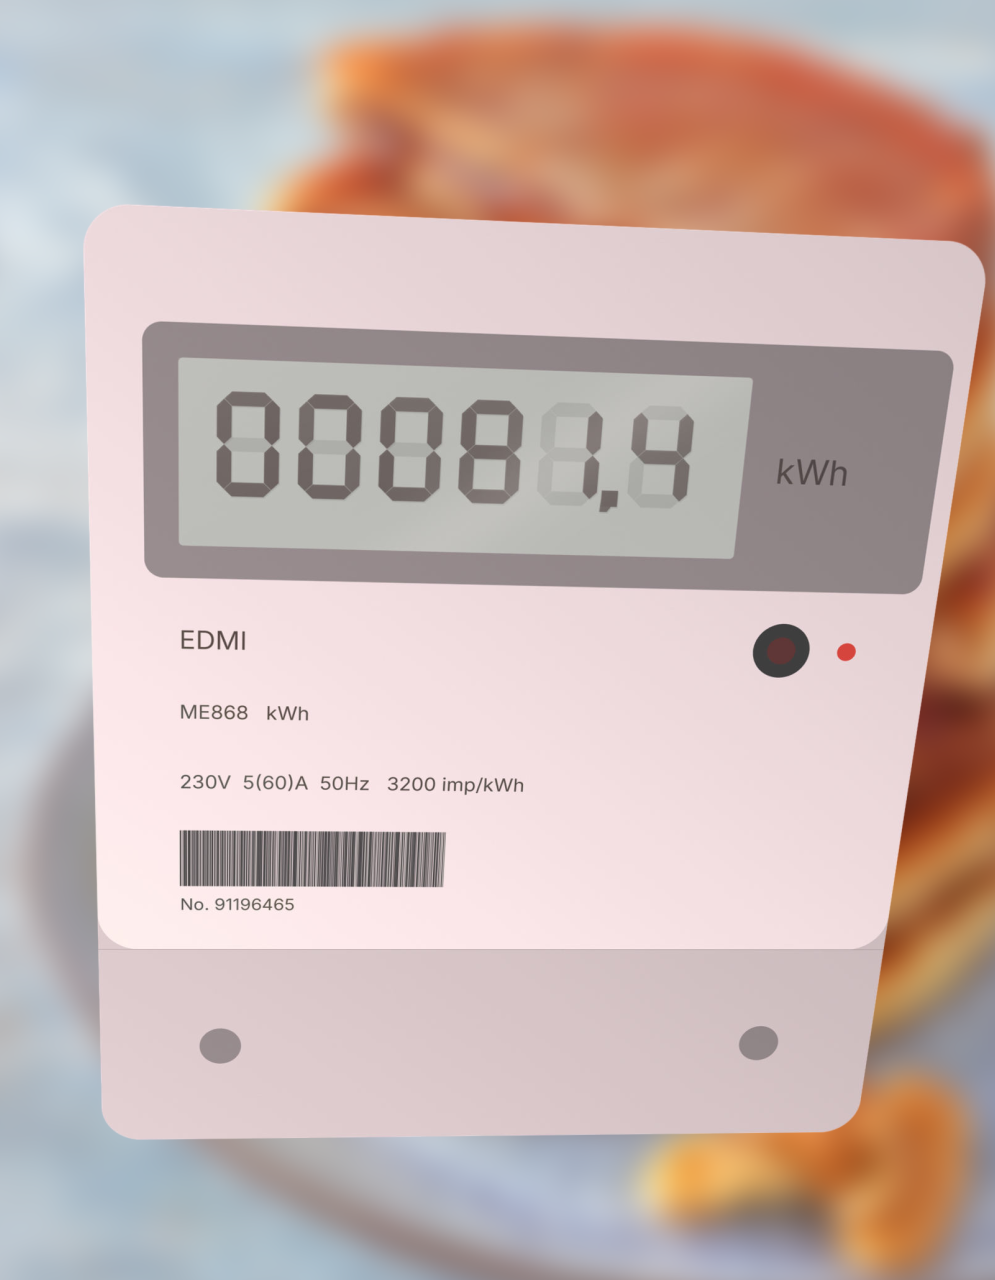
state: 81.4 kWh
